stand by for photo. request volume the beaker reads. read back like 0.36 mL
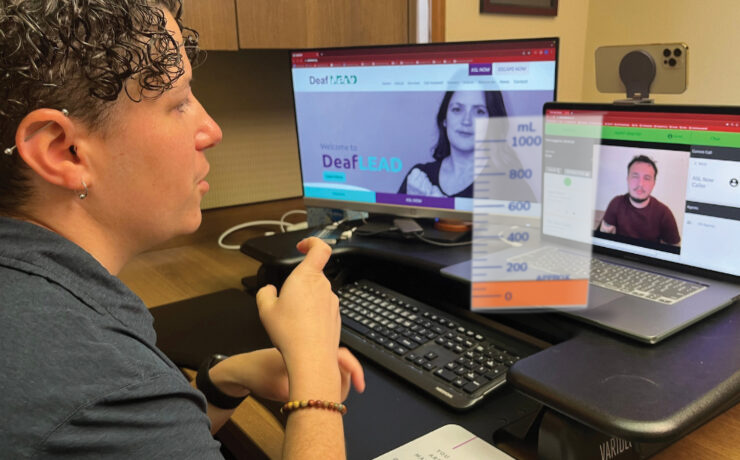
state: 100 mL
